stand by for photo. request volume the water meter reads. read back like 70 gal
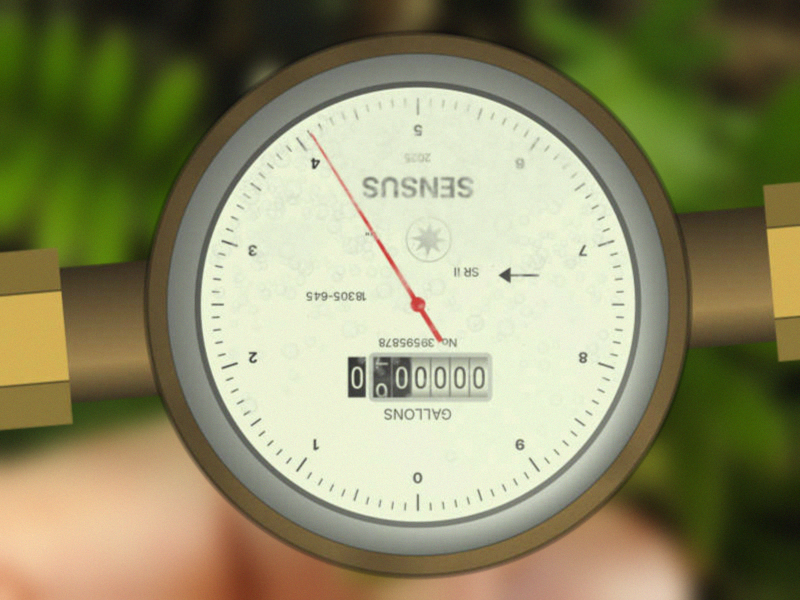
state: 64.1 gal
